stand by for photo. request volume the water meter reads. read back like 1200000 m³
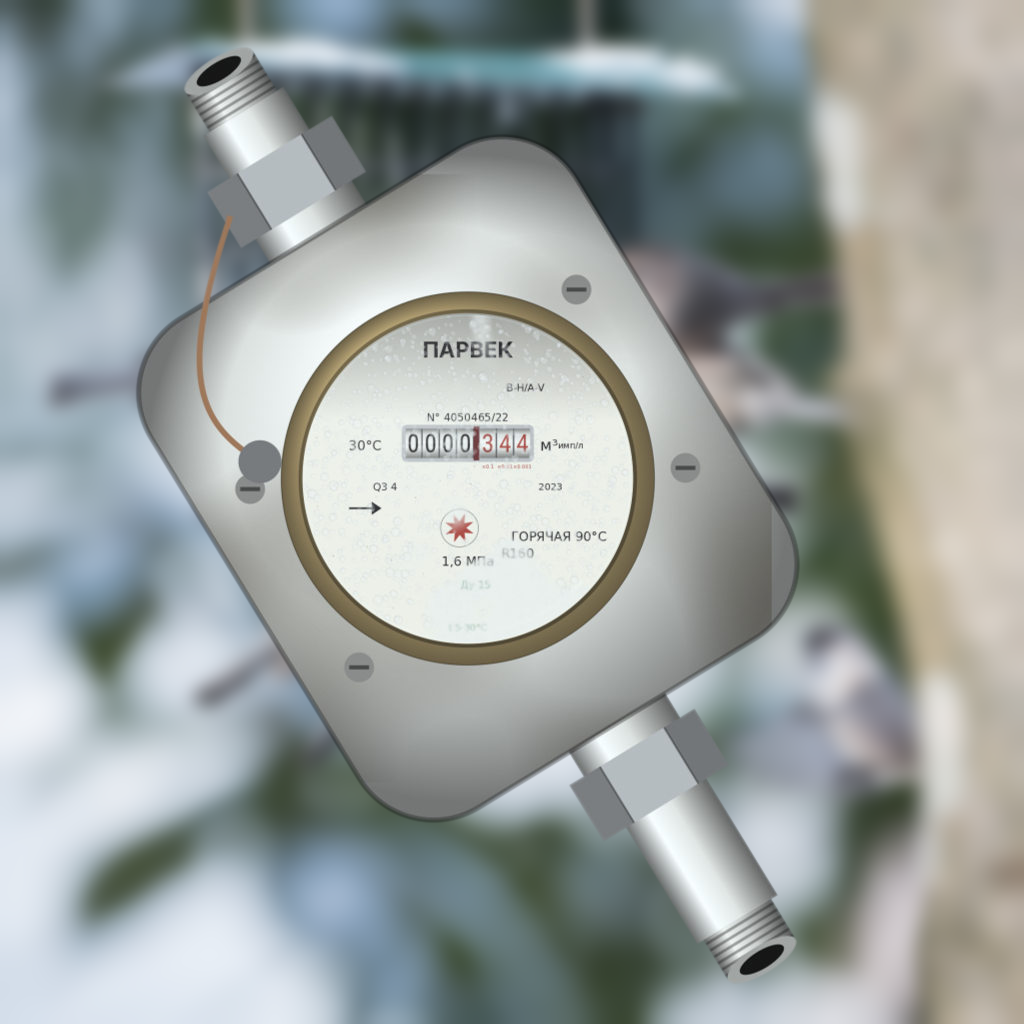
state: 0.344 m³
